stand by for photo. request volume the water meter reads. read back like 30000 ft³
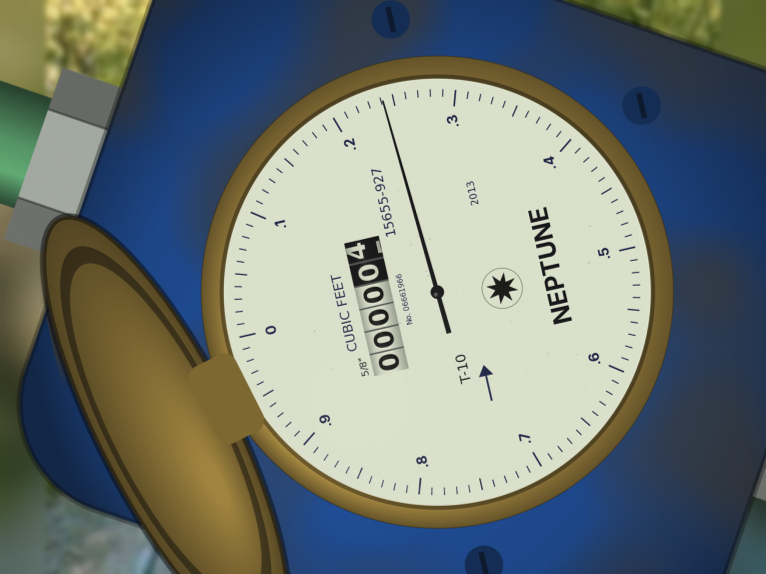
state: 4.24 ft³
